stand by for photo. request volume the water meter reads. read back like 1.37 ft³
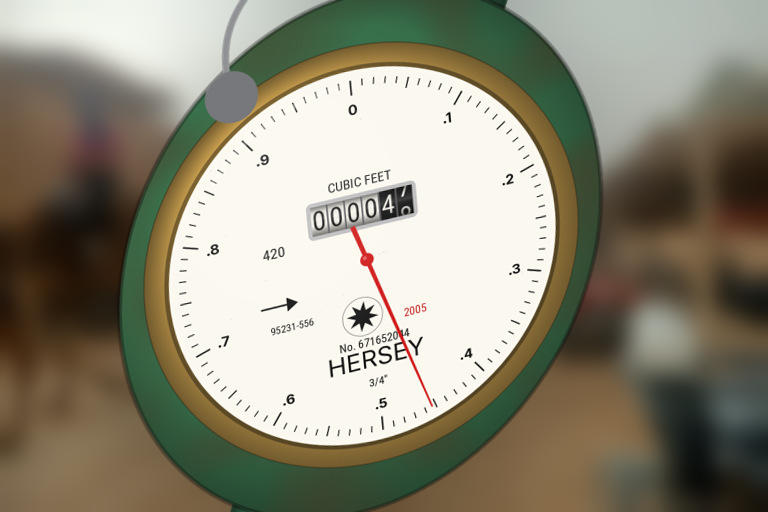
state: 47.45 ft³
